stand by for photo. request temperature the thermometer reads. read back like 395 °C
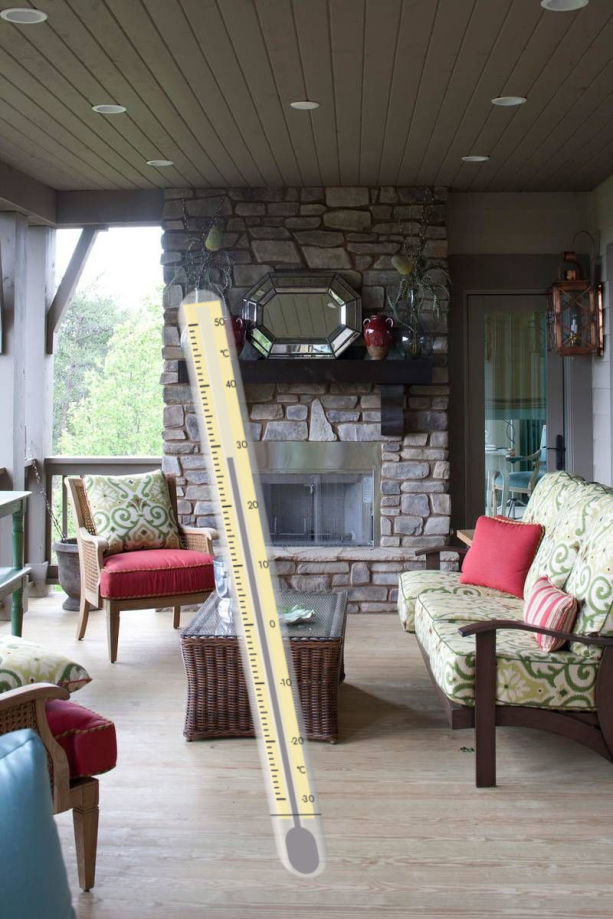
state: 28 °C
